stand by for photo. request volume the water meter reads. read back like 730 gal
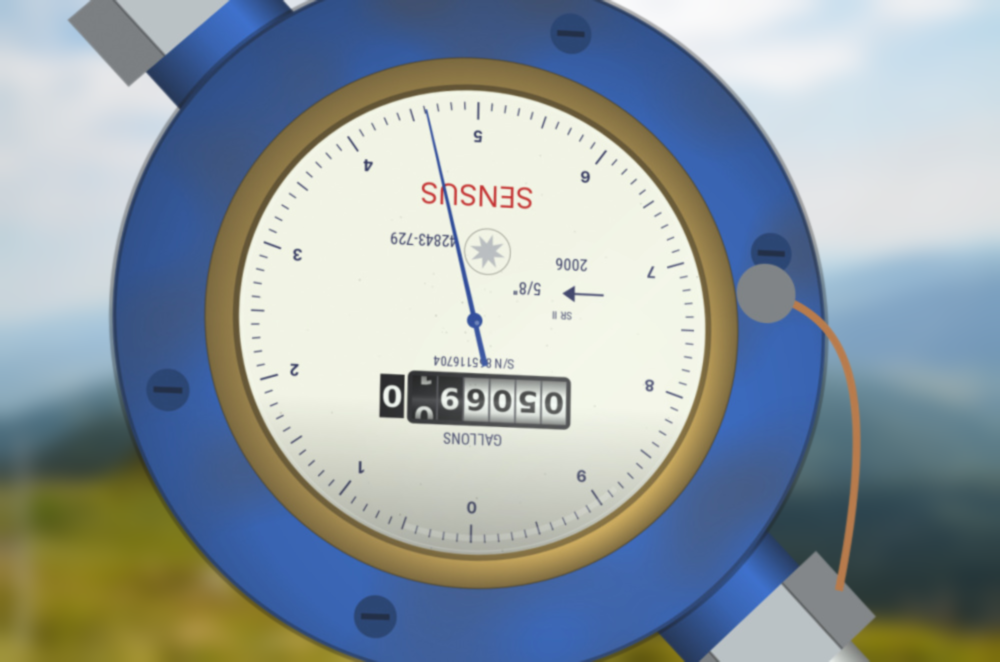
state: 506904.6 gal
